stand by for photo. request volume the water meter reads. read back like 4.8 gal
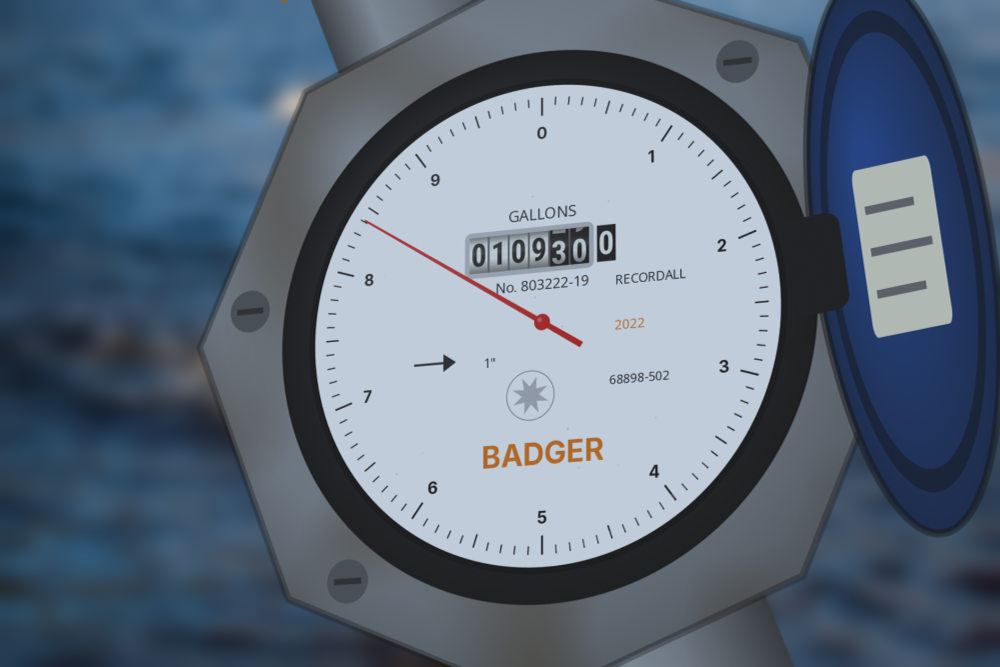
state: 109298.4 gal
